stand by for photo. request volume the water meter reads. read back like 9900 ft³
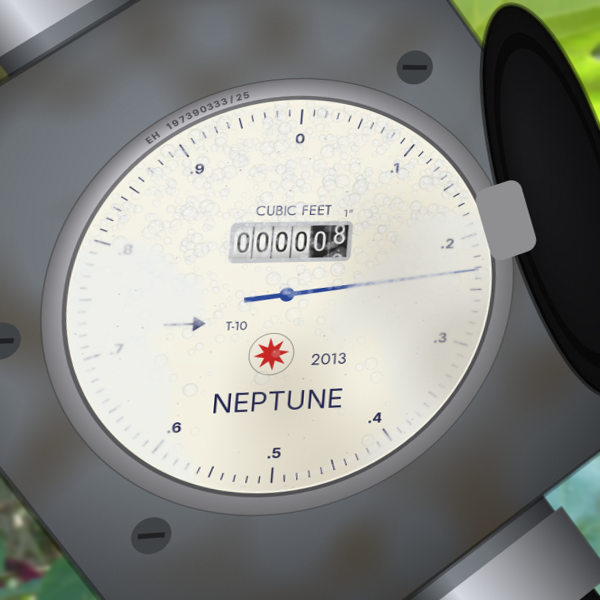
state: 8.23 ft³
